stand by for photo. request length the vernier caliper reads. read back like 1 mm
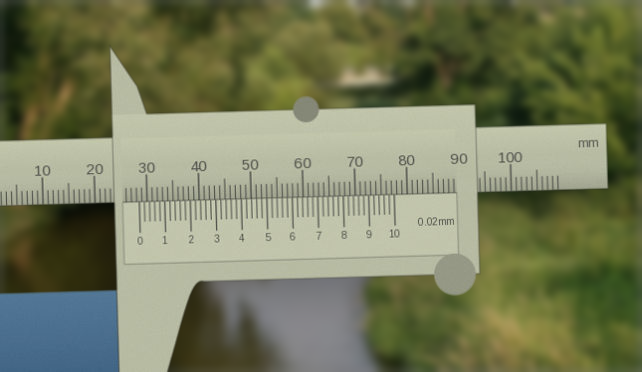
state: 28.5 mm
